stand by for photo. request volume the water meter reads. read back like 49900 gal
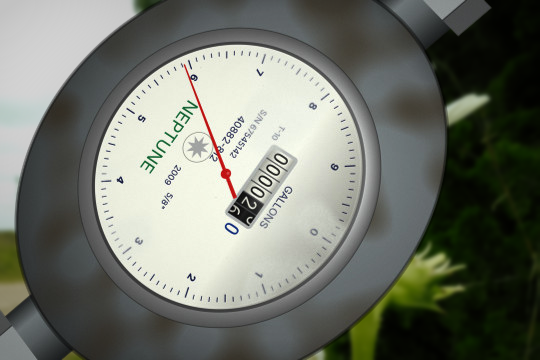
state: 255.9 gal
